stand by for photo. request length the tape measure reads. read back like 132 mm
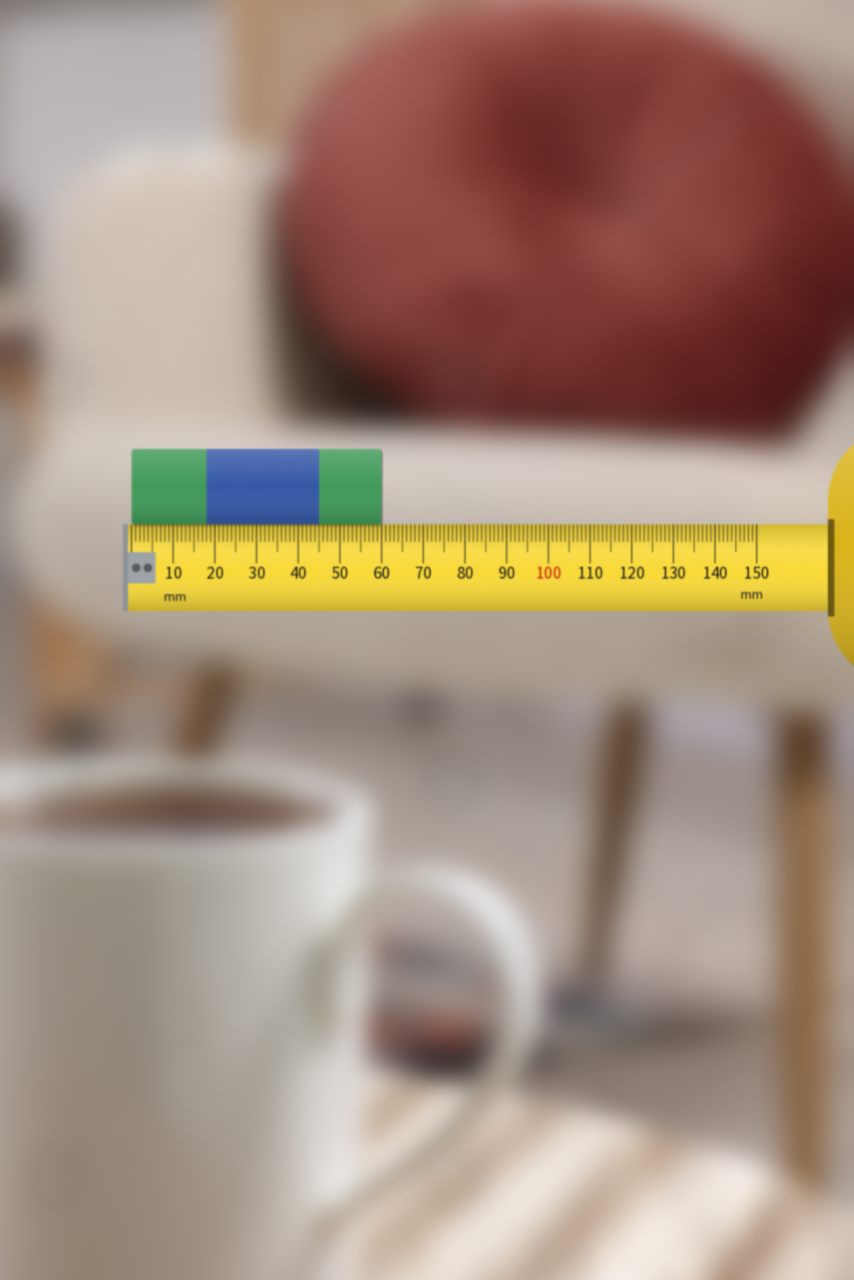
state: 60 mm
